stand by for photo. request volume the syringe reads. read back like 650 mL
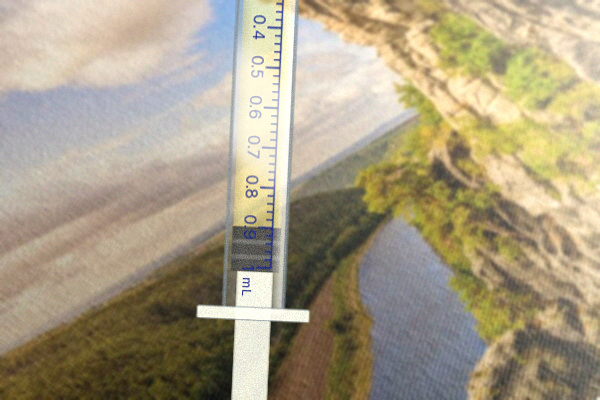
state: 0.9 mL
